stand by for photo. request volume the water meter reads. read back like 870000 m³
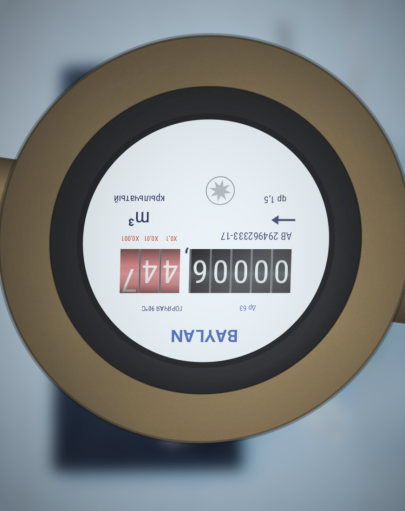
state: 6.447 m³
